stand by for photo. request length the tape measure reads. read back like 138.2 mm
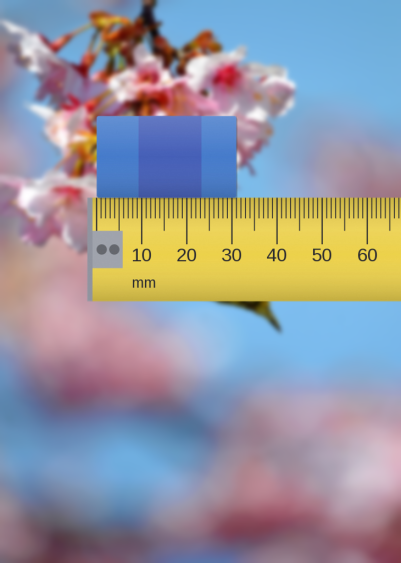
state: 31 mm
